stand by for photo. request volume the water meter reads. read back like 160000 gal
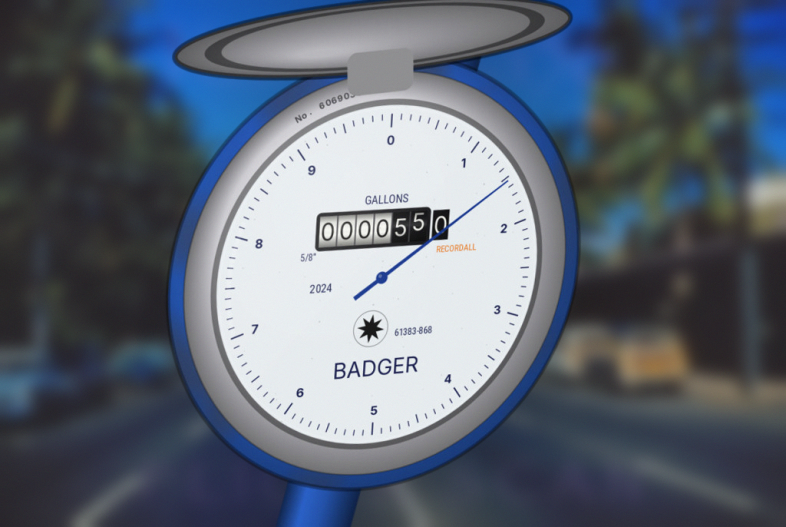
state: 551.5 gal
